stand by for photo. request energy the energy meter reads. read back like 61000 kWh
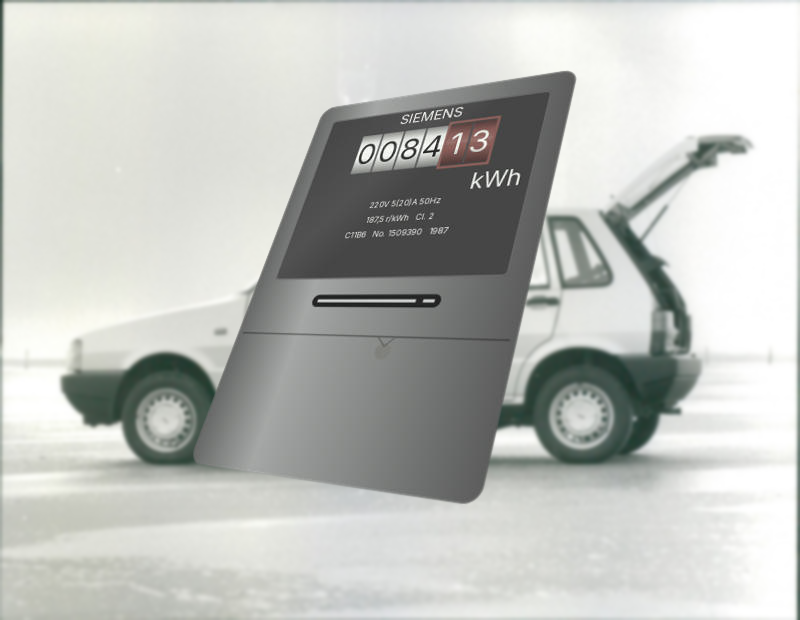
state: 84.13 kWh
